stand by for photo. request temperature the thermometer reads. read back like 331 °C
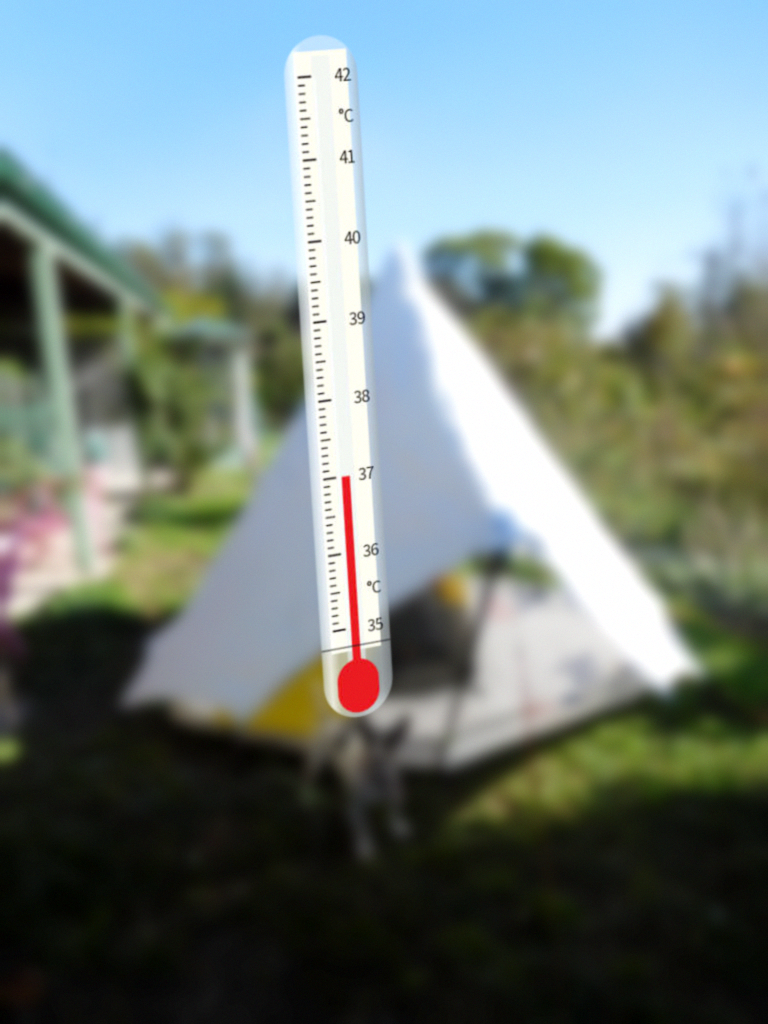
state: 37 °C
